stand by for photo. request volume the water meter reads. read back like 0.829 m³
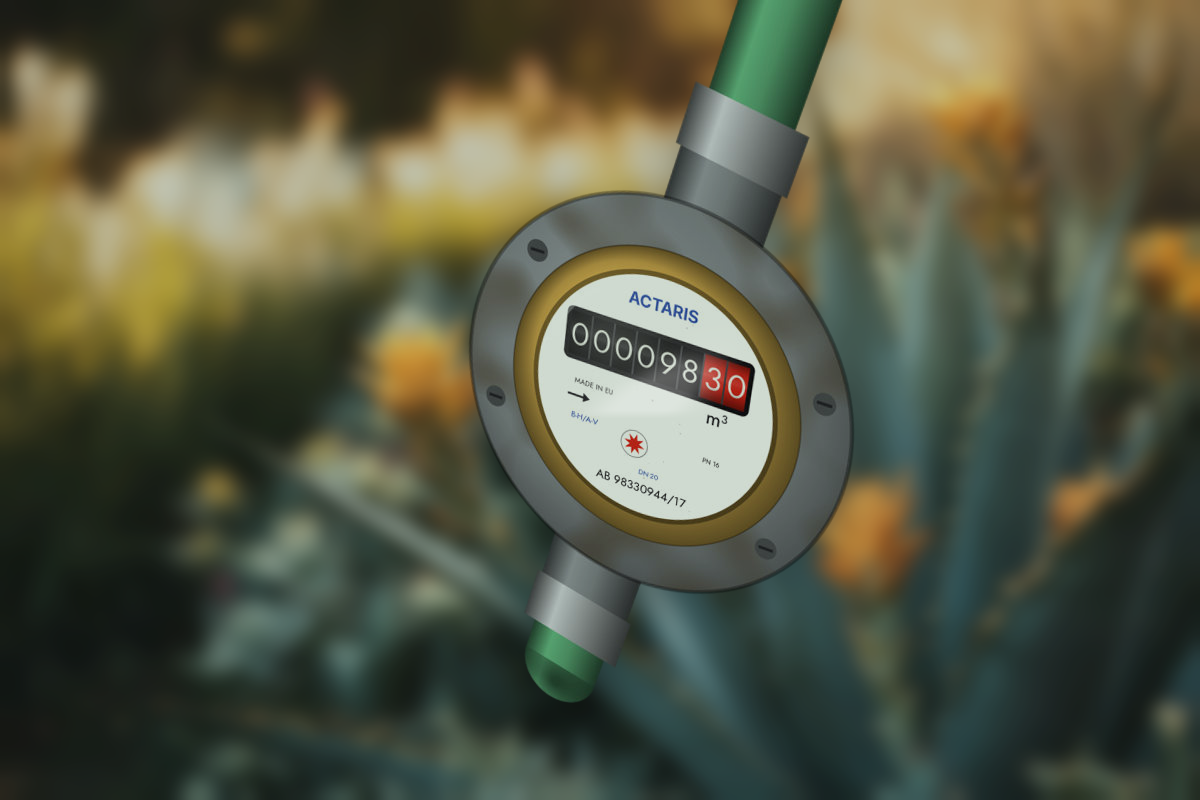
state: 98.30 m³
